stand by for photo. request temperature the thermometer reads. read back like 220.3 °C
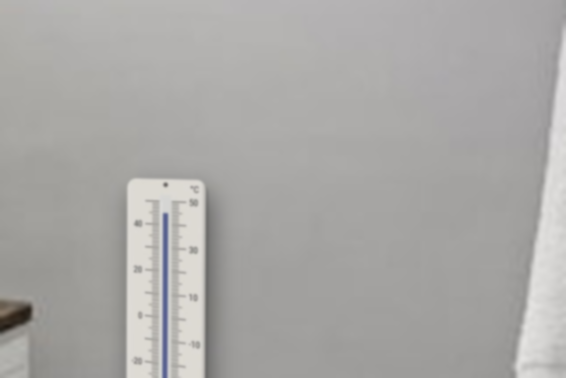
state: 45 °C
